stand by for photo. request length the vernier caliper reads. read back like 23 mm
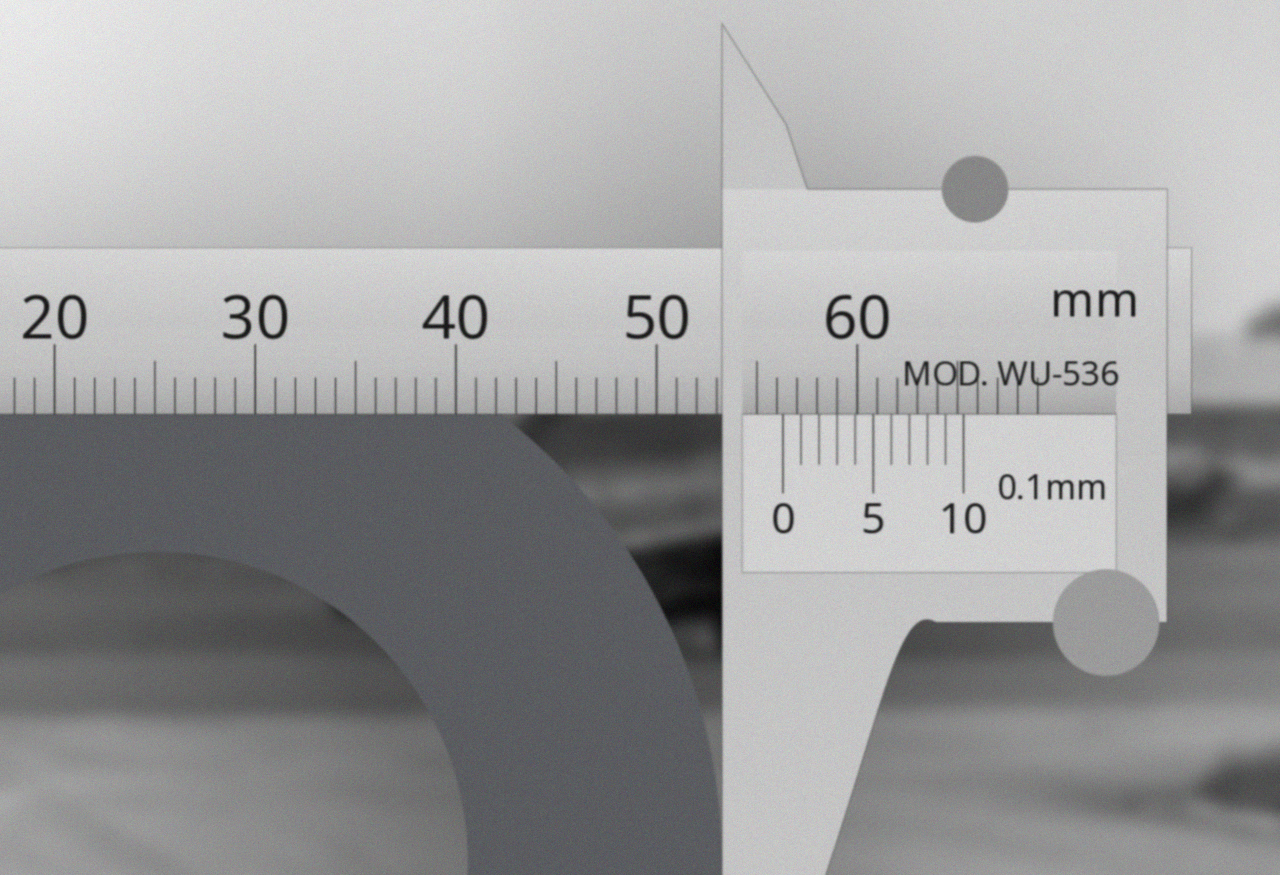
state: 56.3 mm
